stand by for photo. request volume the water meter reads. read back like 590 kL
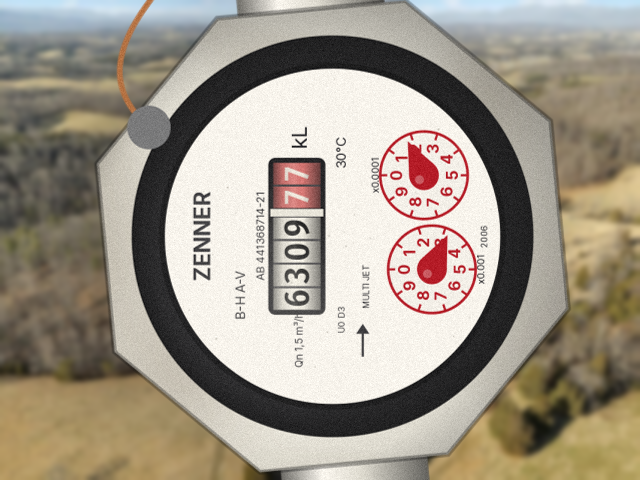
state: 6309.7731 kL
